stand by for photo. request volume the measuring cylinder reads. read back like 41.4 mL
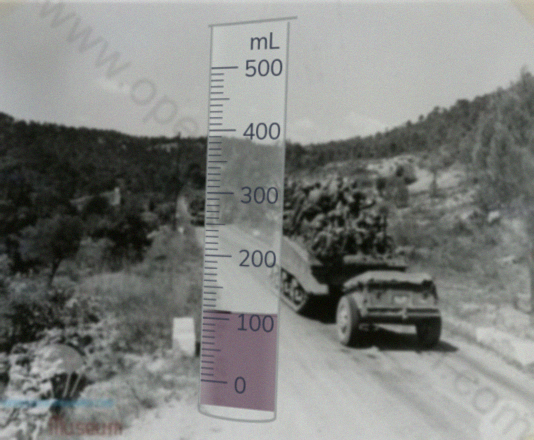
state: 110 mL
